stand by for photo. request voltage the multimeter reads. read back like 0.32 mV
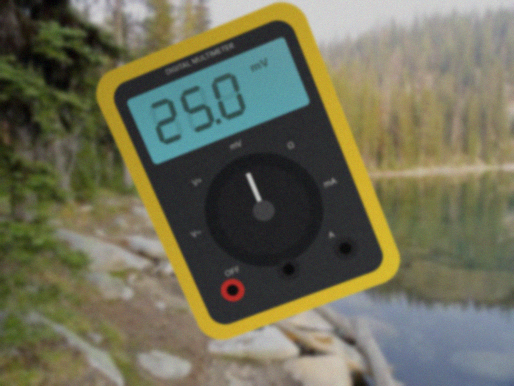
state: 25.0 mV
